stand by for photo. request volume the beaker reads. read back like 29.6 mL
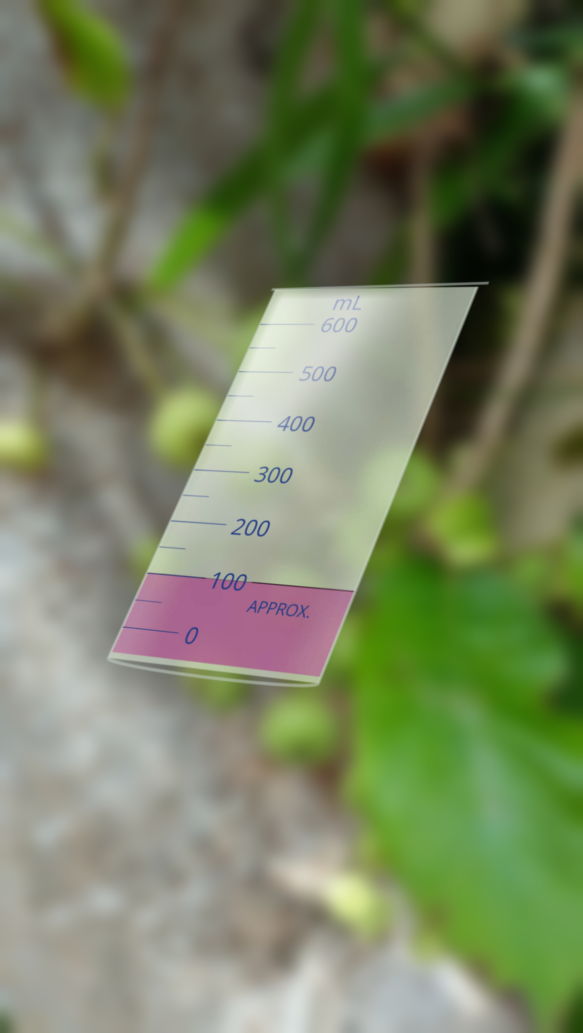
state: 100 mL
